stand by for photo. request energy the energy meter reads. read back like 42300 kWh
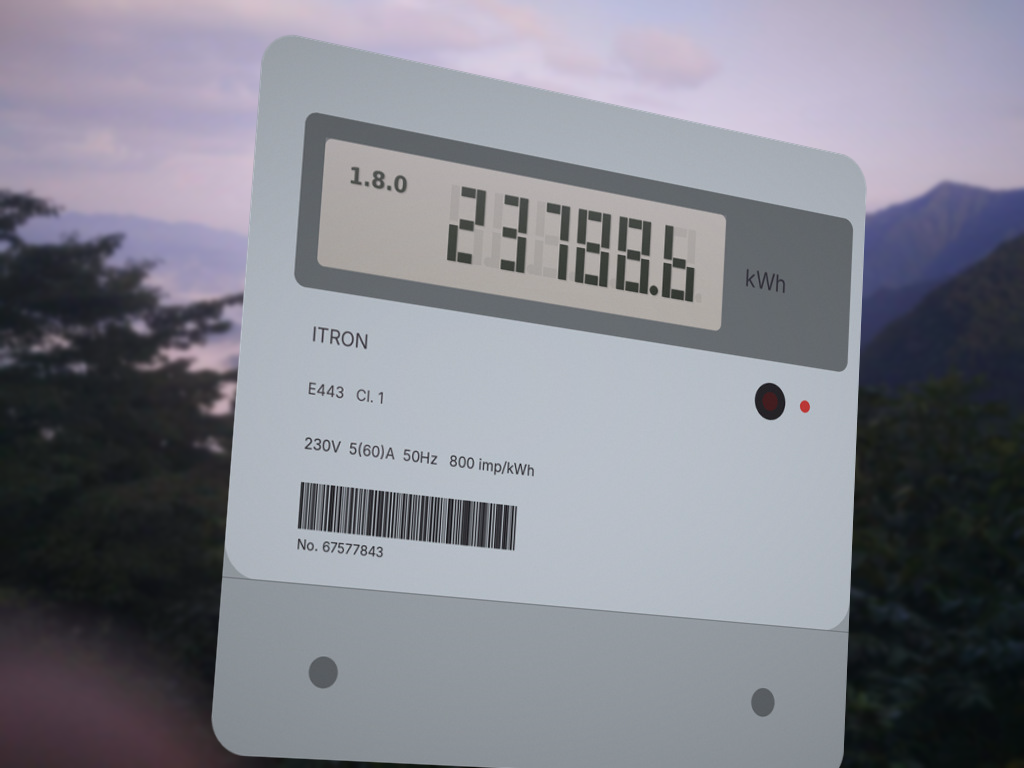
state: 23788.6 kWh
